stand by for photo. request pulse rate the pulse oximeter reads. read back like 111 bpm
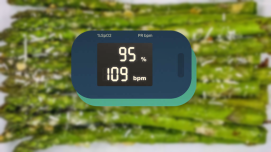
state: 109 bpm
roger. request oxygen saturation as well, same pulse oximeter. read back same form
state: 95 %
